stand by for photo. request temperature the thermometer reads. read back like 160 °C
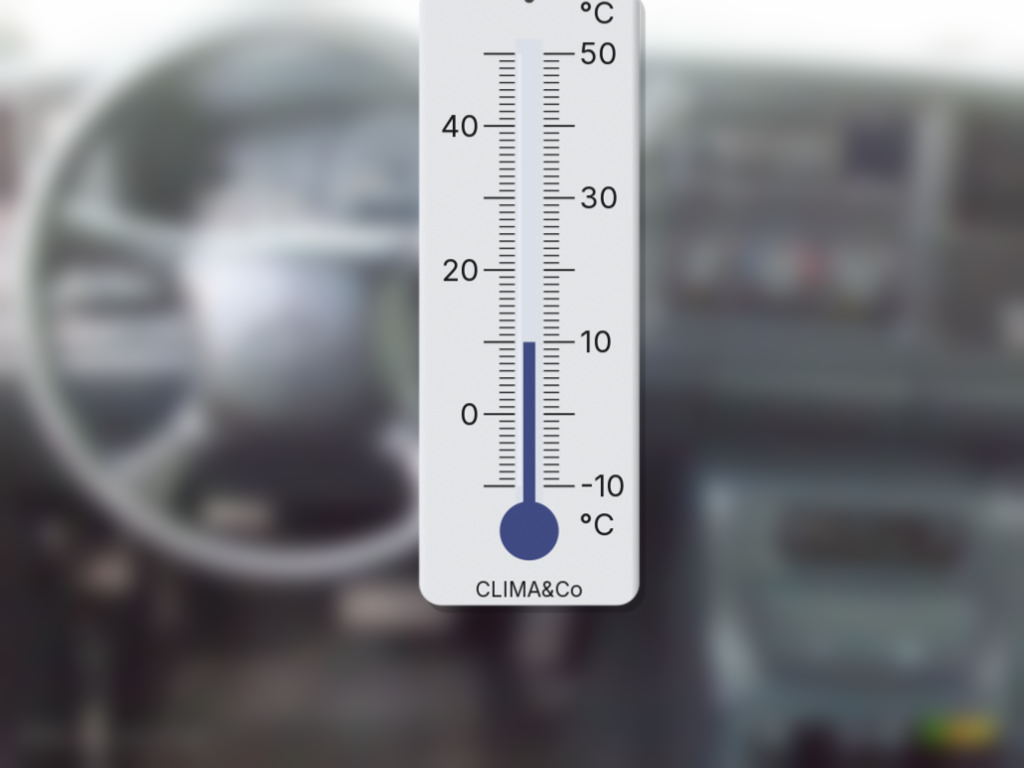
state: 10 °C
